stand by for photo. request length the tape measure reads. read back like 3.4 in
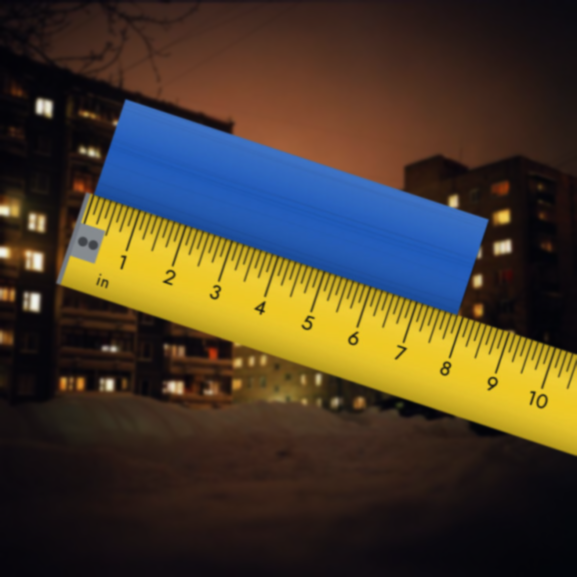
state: 7.875 in
